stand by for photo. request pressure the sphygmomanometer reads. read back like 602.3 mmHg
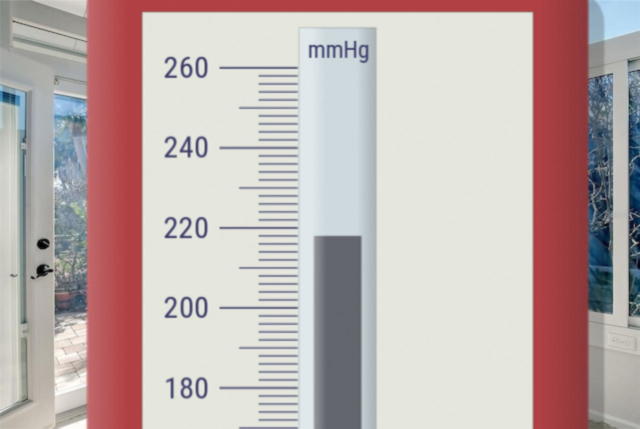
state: 218 mmHg
